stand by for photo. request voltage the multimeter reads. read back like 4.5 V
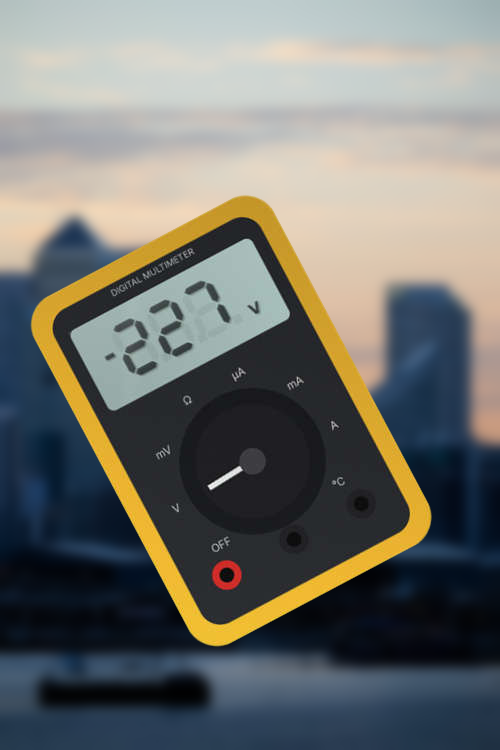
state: -227 V
